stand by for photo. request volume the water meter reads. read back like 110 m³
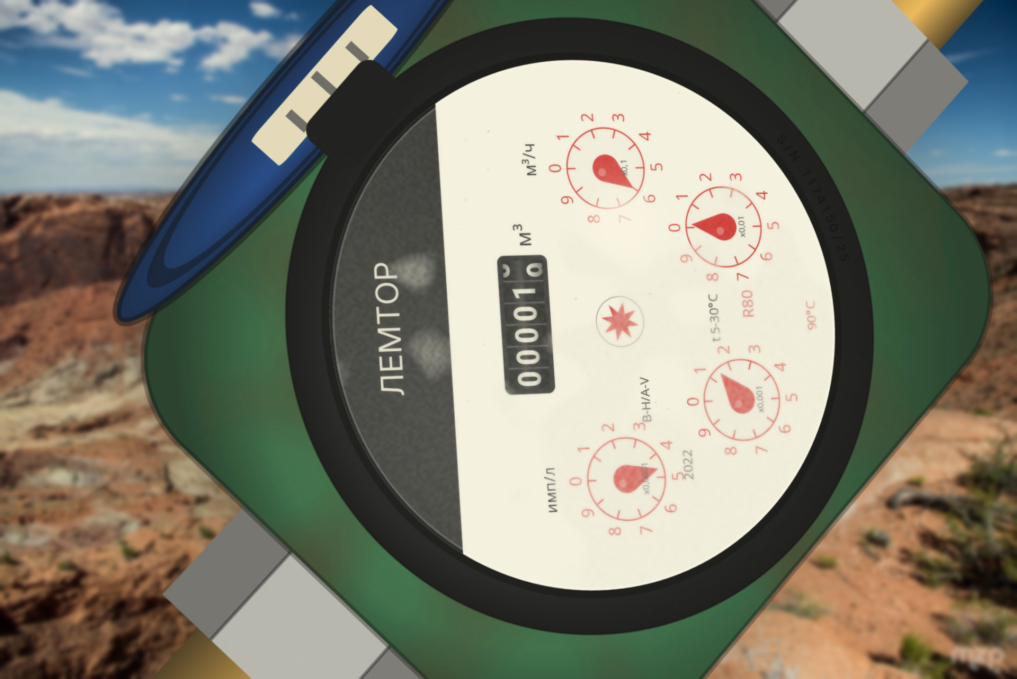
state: 18.6014 m³
